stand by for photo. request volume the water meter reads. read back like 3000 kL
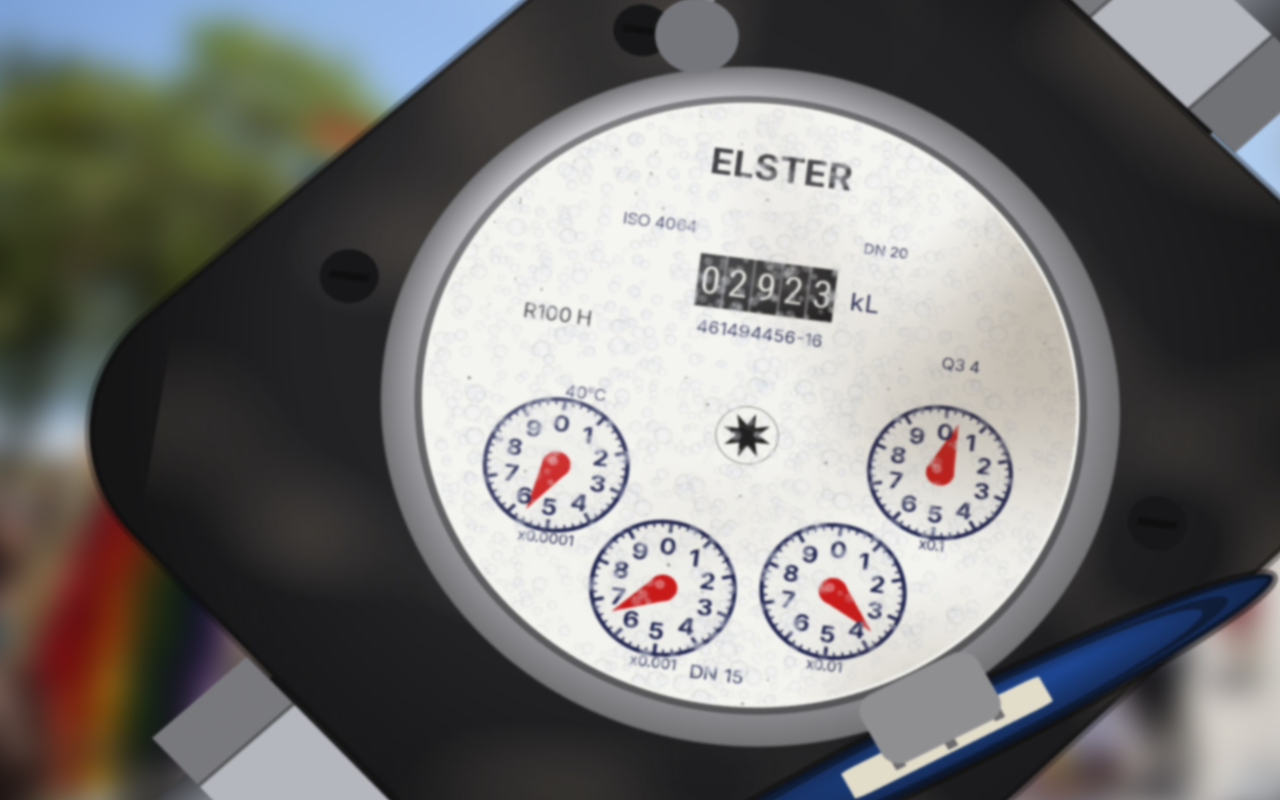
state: 2923.0365 kL
